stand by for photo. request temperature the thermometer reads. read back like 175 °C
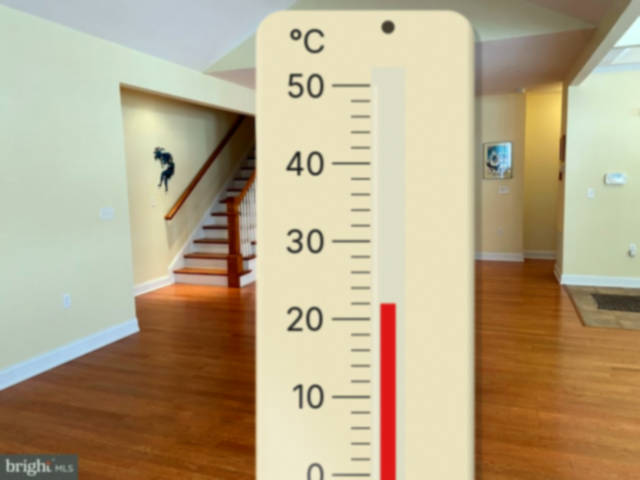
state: 22 °C
